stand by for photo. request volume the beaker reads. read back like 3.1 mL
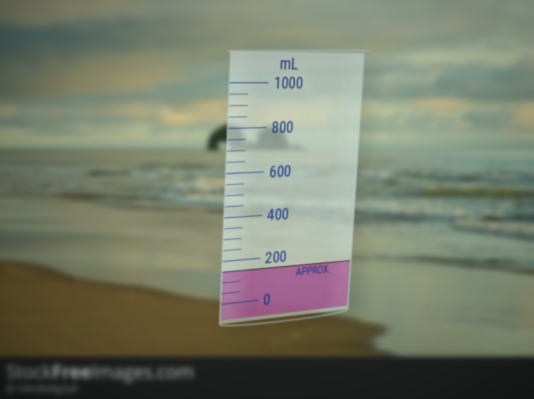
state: 150 mL
